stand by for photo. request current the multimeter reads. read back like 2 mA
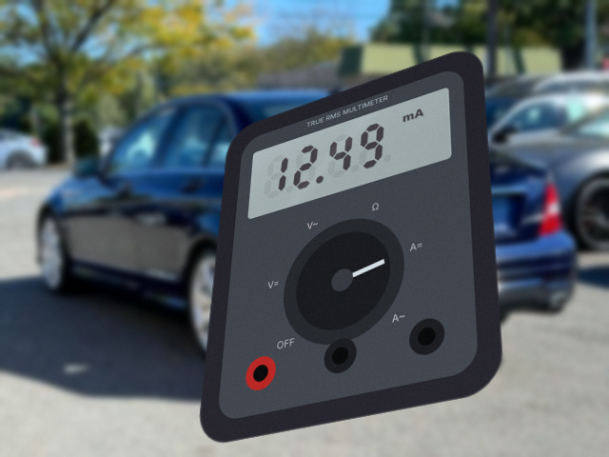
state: 12.49 mA
